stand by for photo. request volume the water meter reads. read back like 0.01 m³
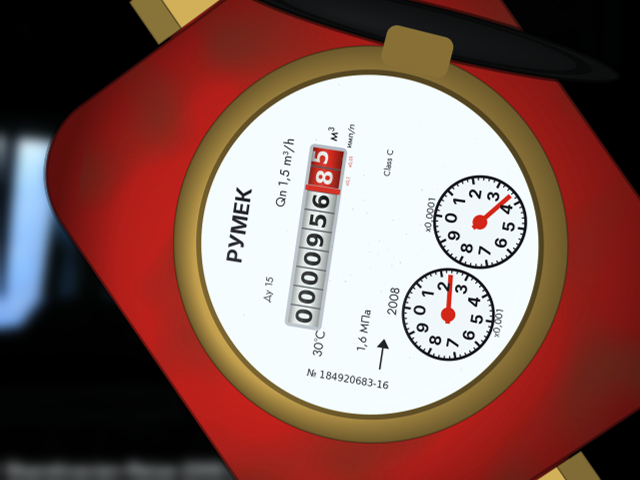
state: 956.8523 m³
